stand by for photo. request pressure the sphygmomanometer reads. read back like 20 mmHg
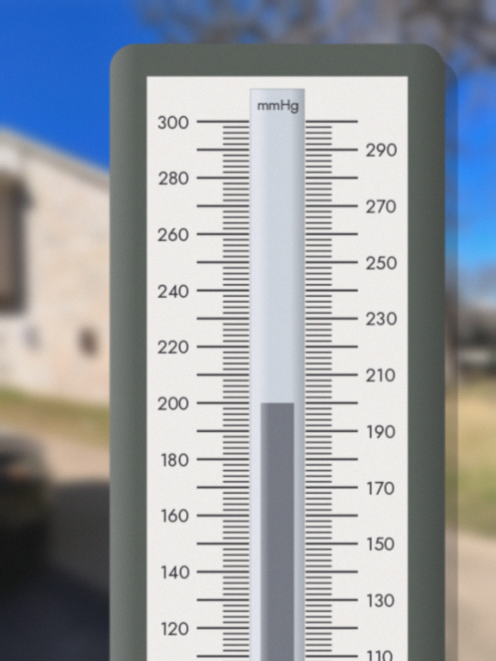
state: 200 mmHg
